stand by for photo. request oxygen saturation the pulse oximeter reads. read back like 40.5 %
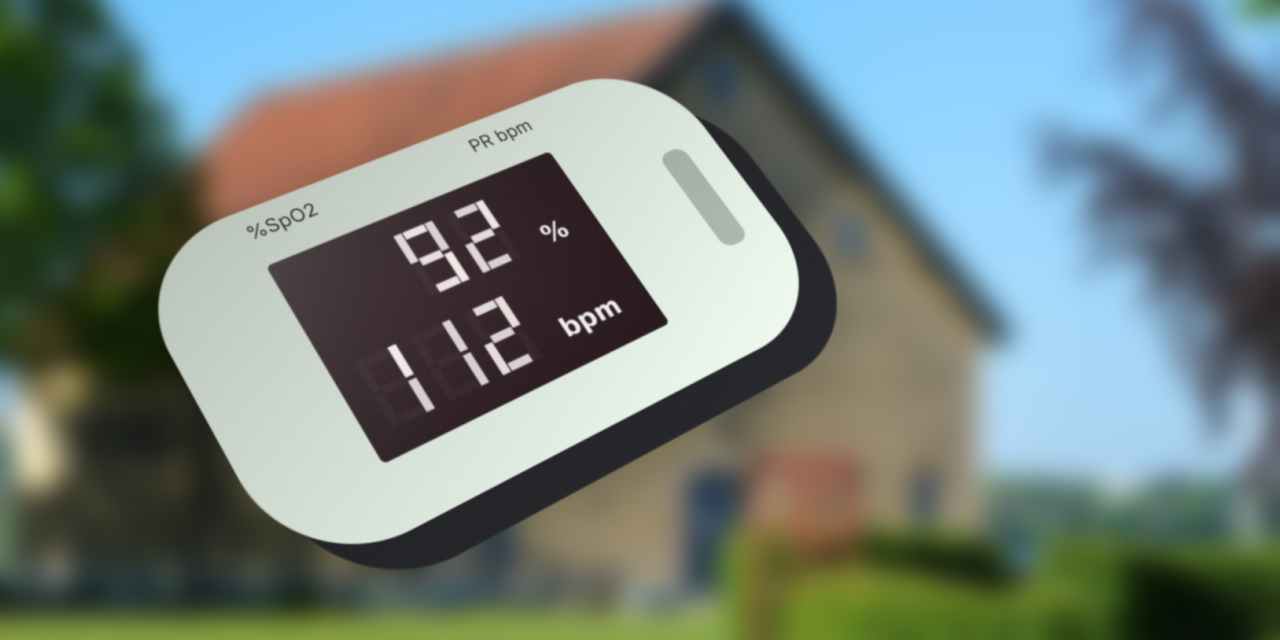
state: 92 %
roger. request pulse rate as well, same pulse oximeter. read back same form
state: 112 bpm
